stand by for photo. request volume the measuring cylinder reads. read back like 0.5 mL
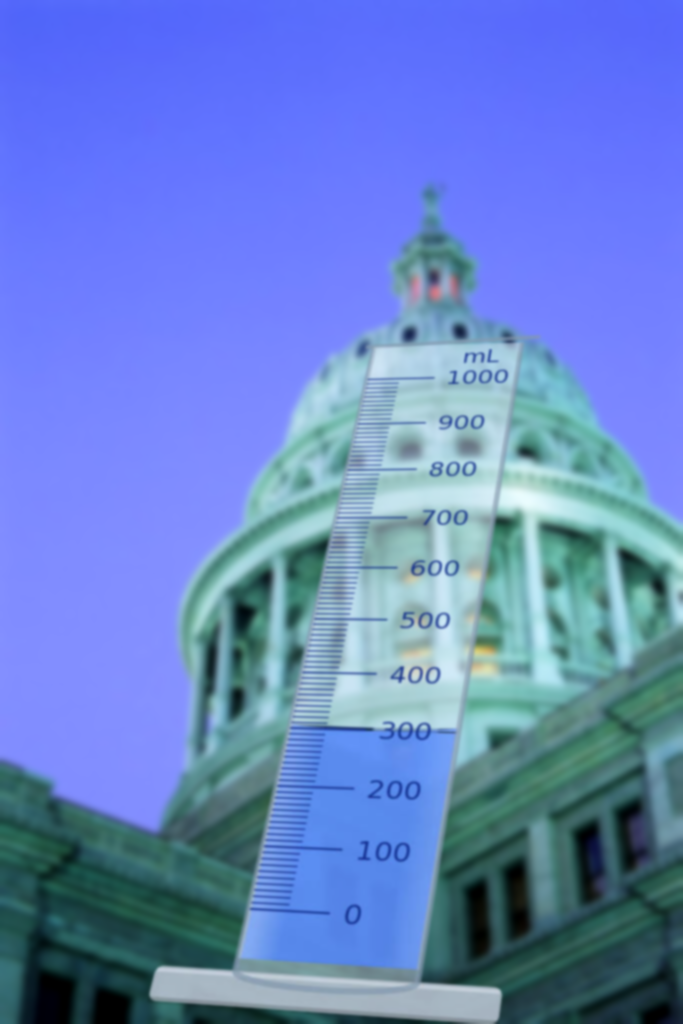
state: 300 mL
